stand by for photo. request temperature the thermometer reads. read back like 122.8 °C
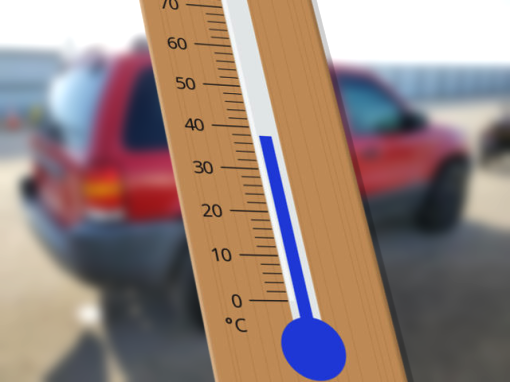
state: 38 °C
